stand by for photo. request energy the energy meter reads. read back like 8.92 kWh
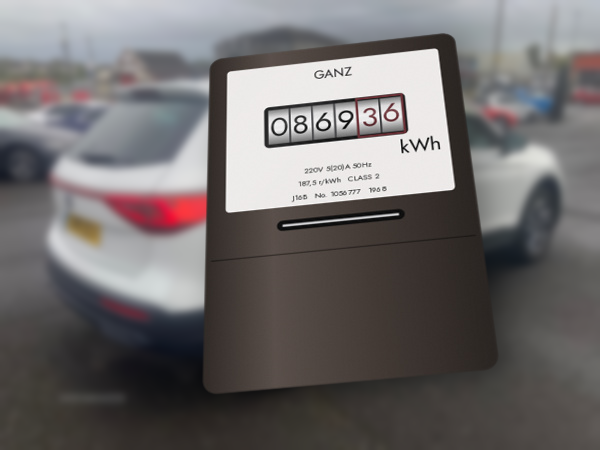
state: 869.36 kWh
